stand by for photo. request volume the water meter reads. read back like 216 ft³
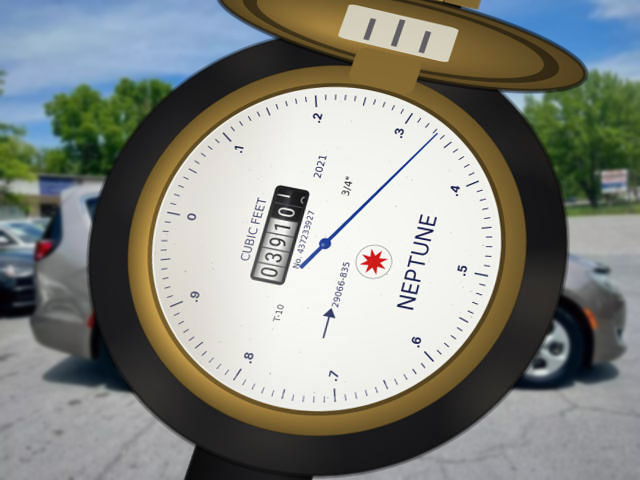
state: 39101.33 ft³
